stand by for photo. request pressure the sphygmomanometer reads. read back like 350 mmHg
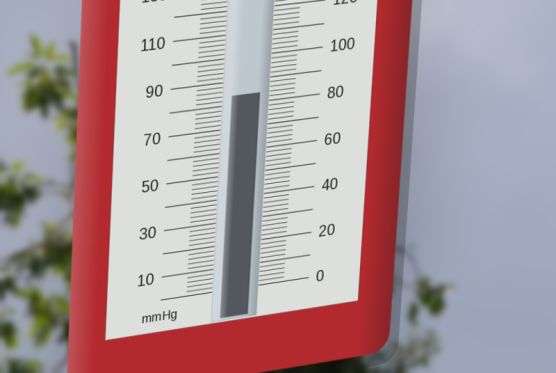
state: 84 mmHg
